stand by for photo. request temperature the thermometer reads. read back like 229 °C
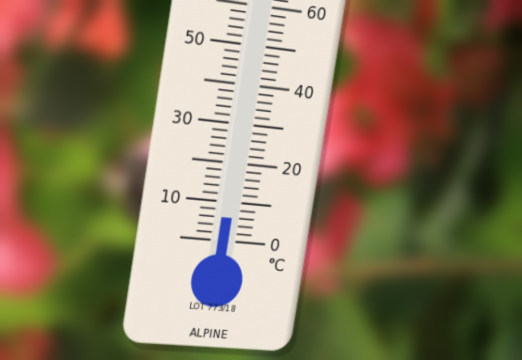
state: 6 °C
